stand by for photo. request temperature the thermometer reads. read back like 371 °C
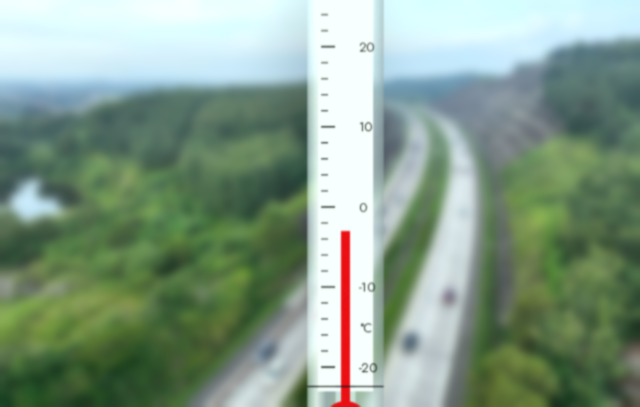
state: -3 °C
